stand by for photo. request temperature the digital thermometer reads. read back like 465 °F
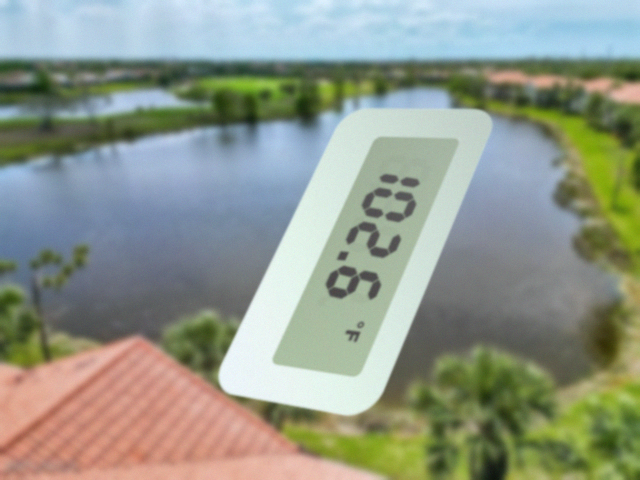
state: 102.6 °F
